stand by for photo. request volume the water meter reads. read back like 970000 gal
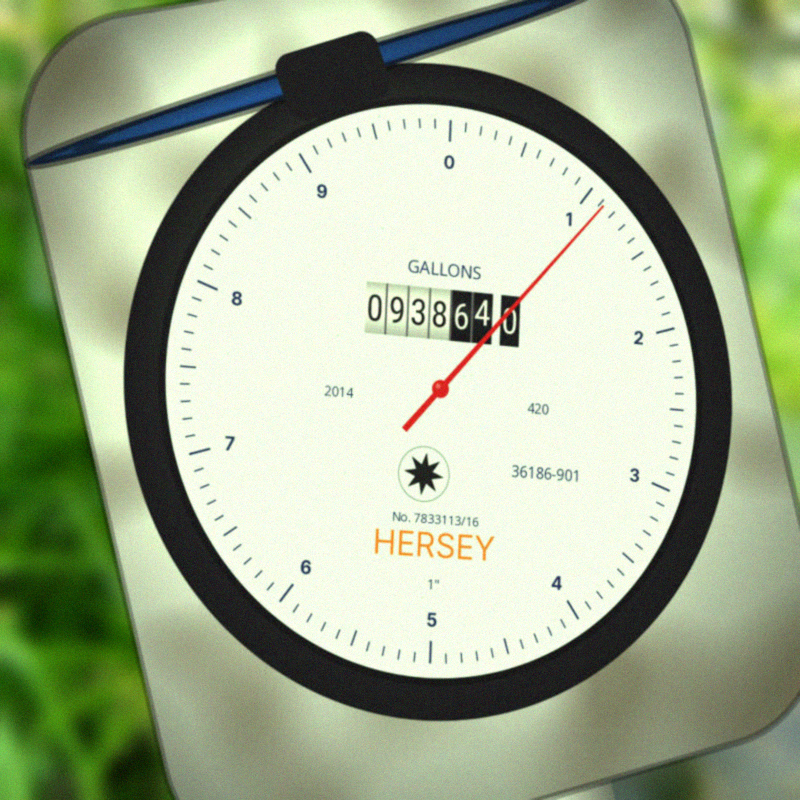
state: 938641.1 gal
